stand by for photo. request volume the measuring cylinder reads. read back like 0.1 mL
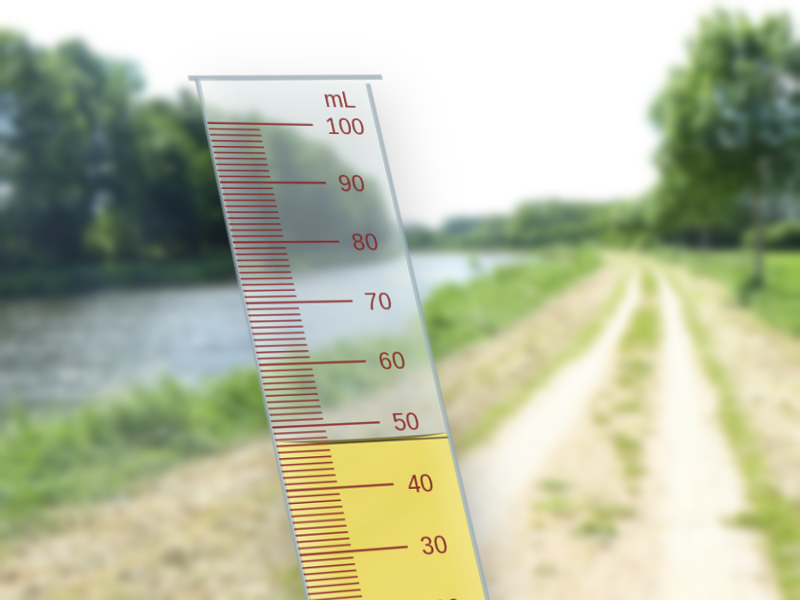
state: 47 mL
